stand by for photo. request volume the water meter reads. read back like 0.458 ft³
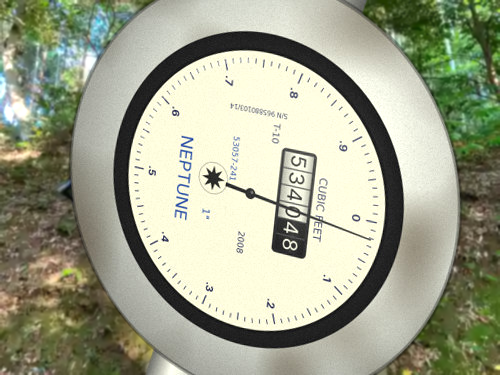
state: 534048.02 ft³
